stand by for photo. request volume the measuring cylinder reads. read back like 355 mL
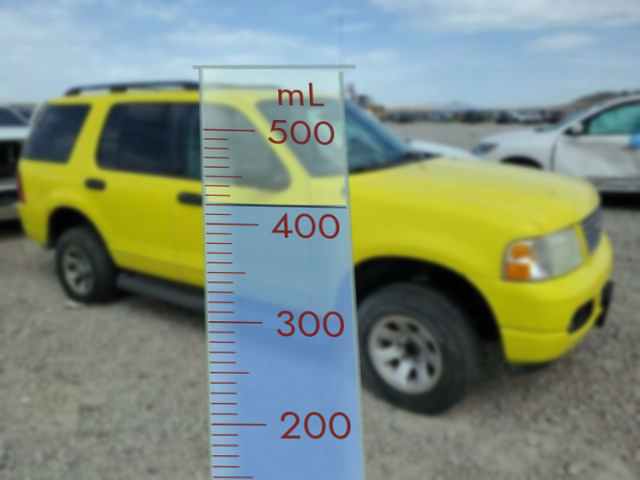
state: 420 mL
